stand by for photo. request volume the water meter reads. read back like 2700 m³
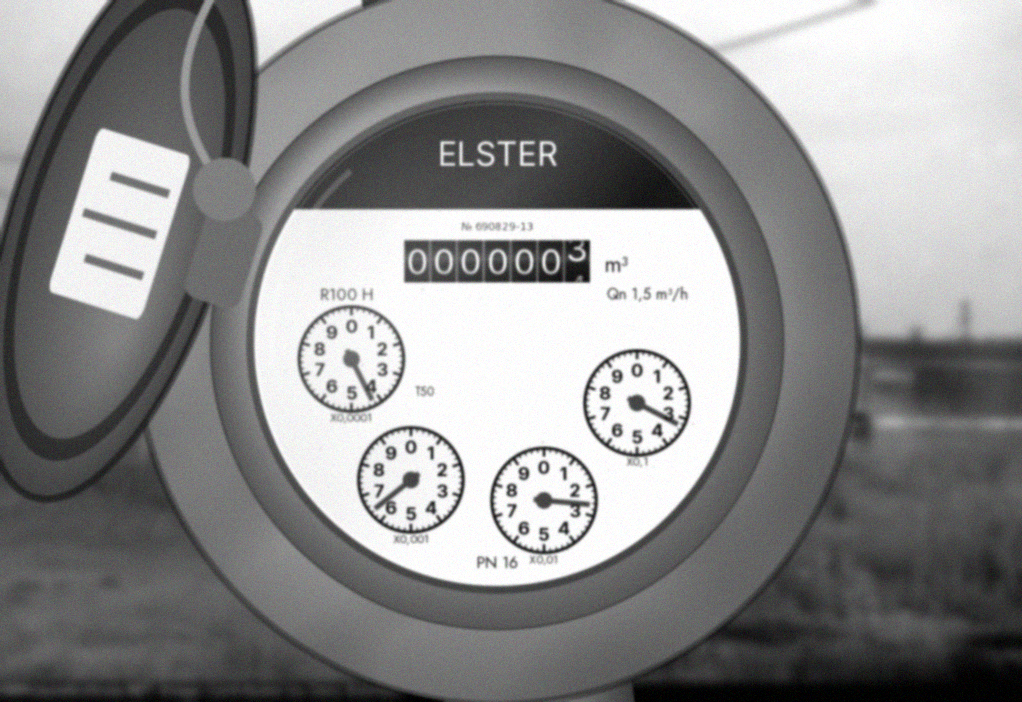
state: 3.3264 m³
